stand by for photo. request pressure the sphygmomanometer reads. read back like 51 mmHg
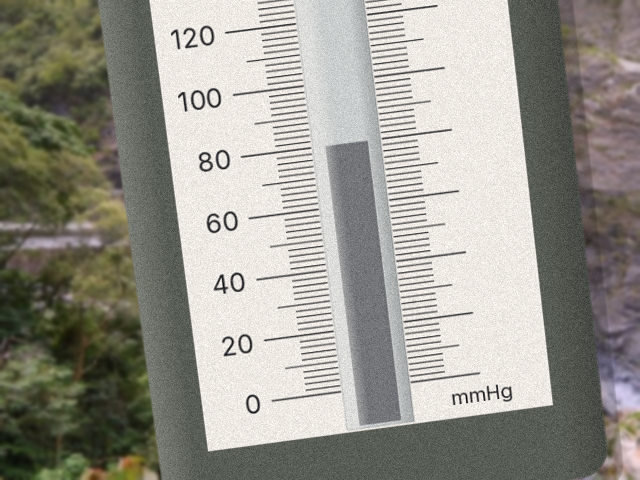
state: 80 mmHg
